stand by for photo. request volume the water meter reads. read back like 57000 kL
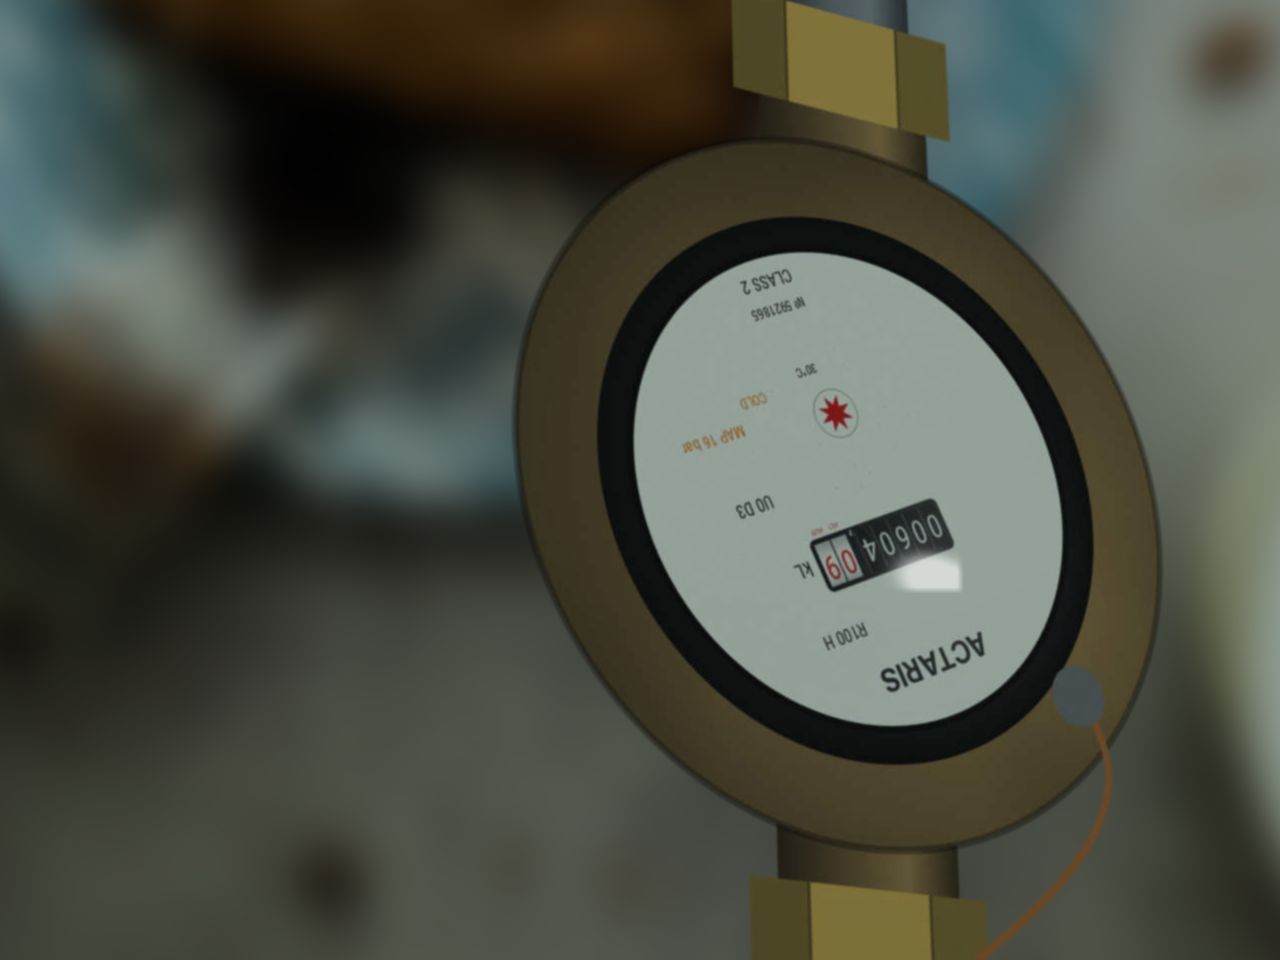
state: 604.09 kL
